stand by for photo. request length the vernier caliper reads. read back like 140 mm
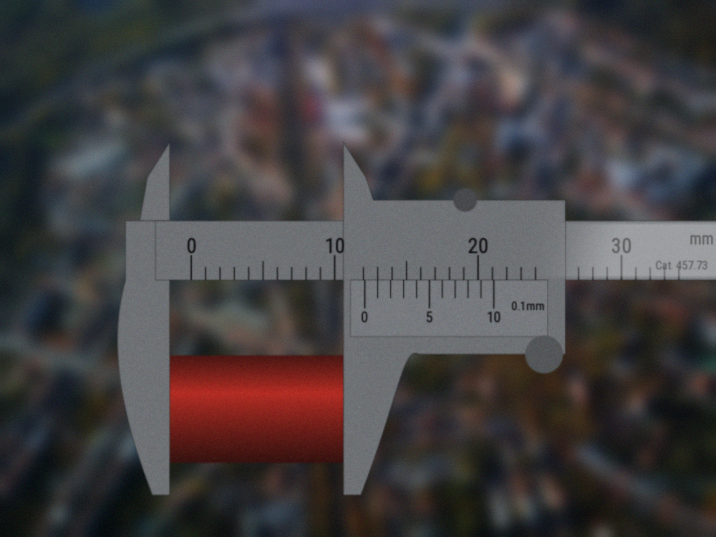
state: 12.1 mm
